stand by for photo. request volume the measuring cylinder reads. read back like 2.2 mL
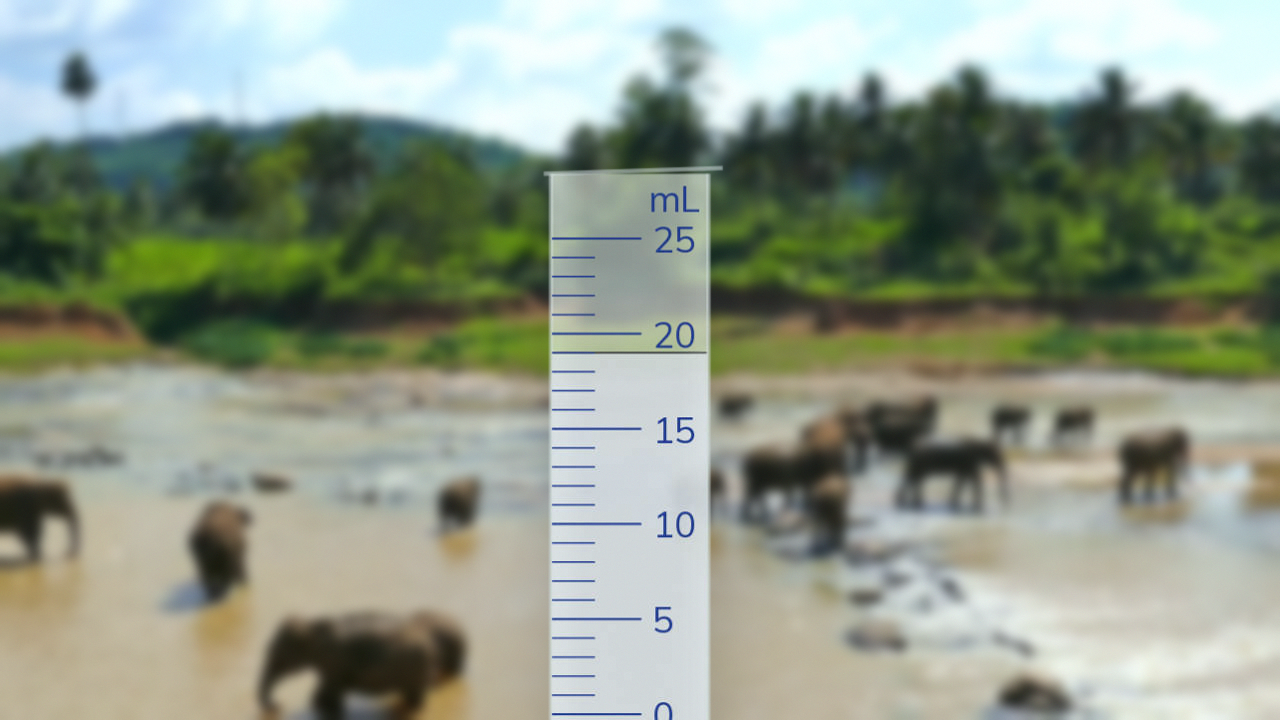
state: 19 mL
